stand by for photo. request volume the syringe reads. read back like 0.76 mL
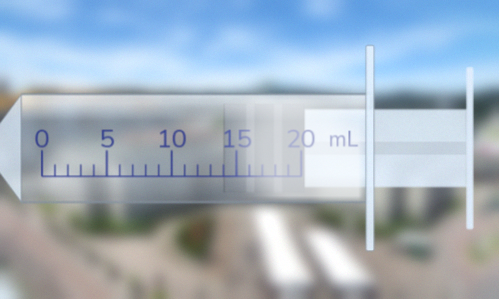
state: 14 mL
